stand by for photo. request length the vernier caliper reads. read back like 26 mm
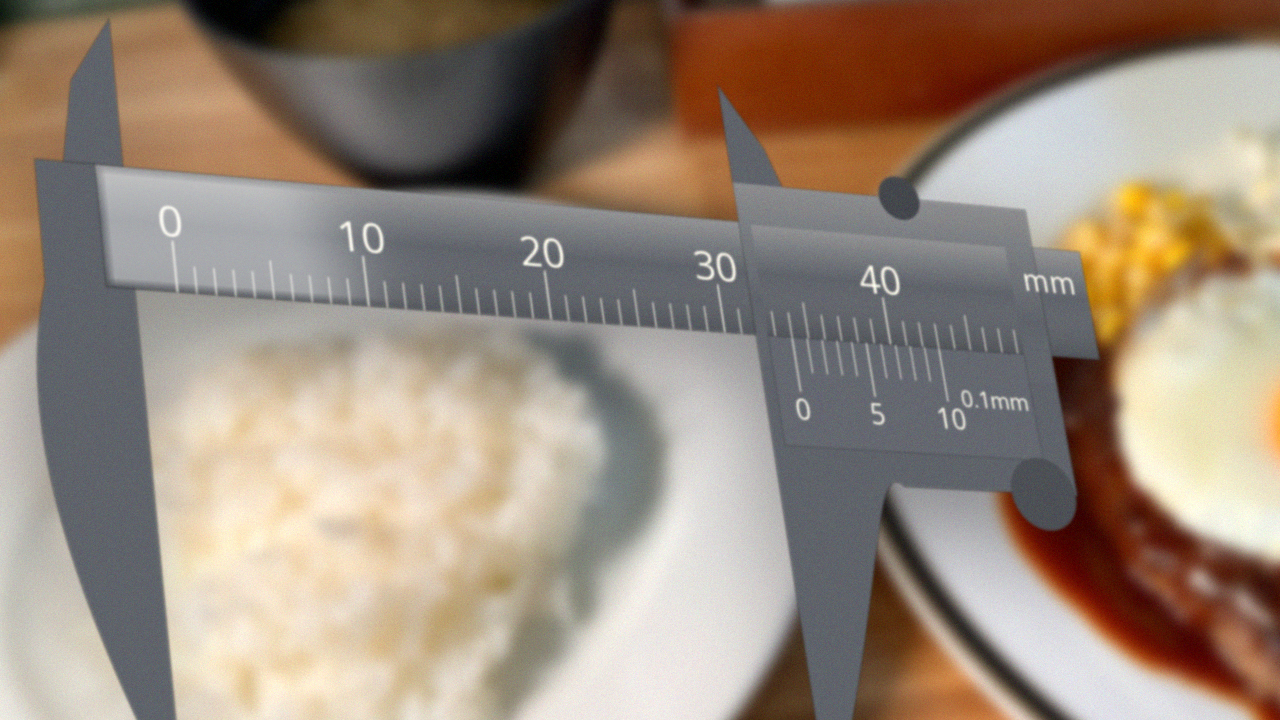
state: 34.0 mm
